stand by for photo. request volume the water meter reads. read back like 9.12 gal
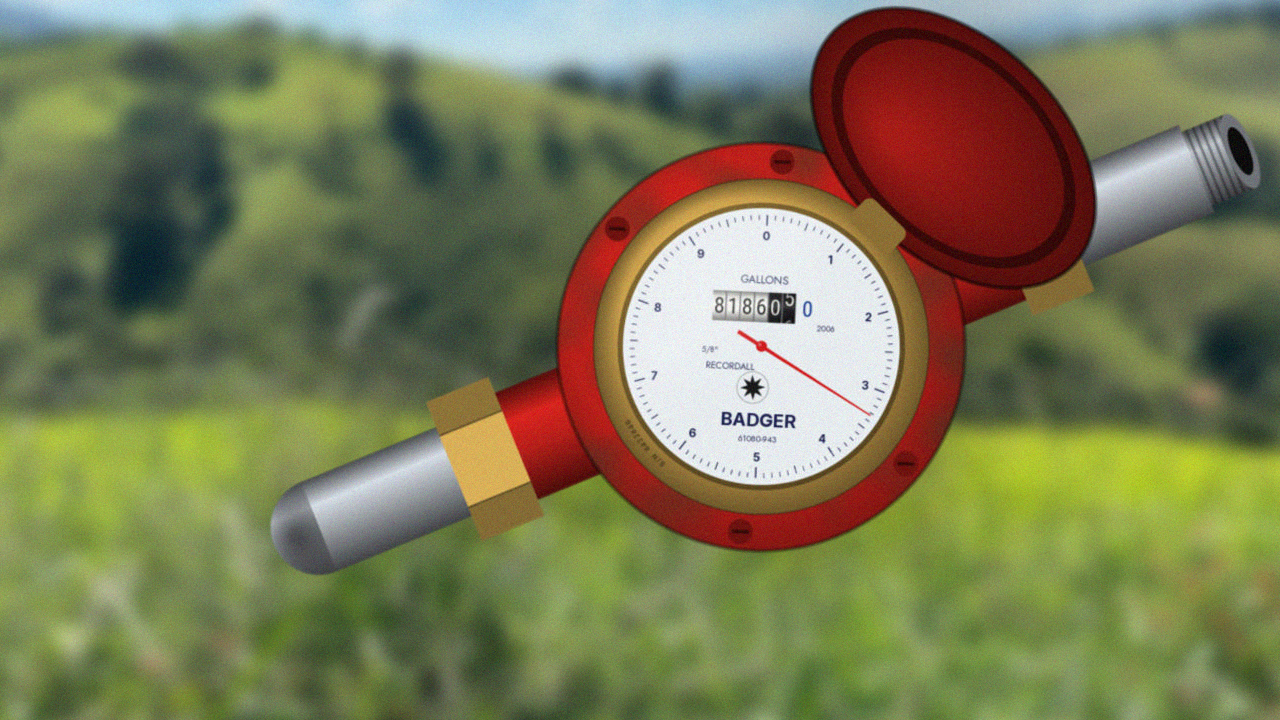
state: 8186053.3 gal
